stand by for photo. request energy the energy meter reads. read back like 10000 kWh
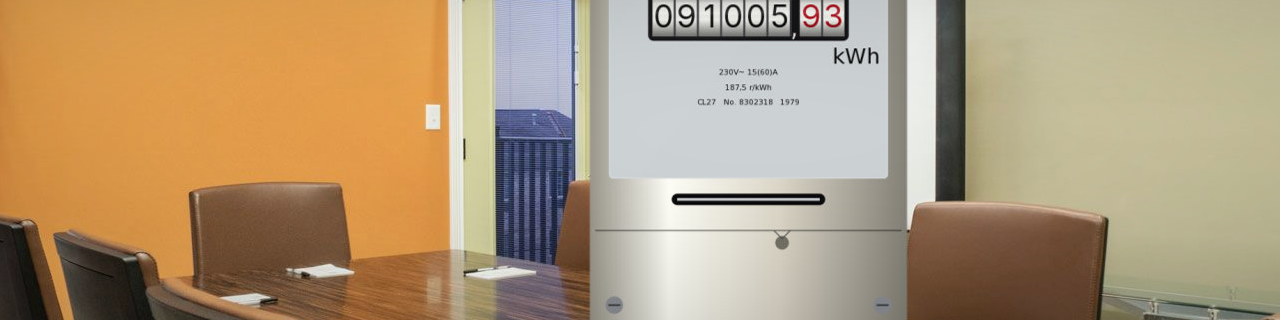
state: 91005.93 kWh
